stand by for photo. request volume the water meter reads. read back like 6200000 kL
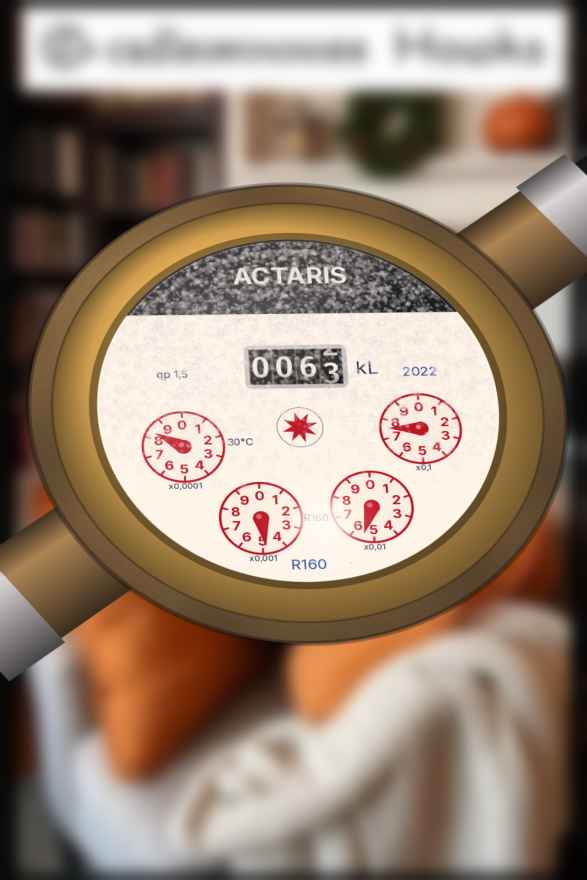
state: 62.7548 kL
